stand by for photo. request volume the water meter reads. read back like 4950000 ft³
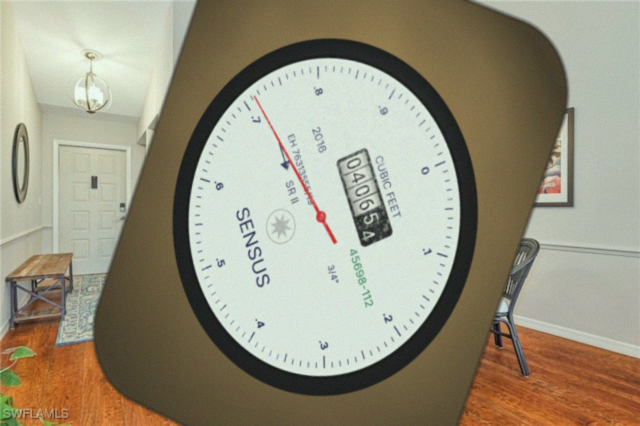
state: 40653.71 ft³
